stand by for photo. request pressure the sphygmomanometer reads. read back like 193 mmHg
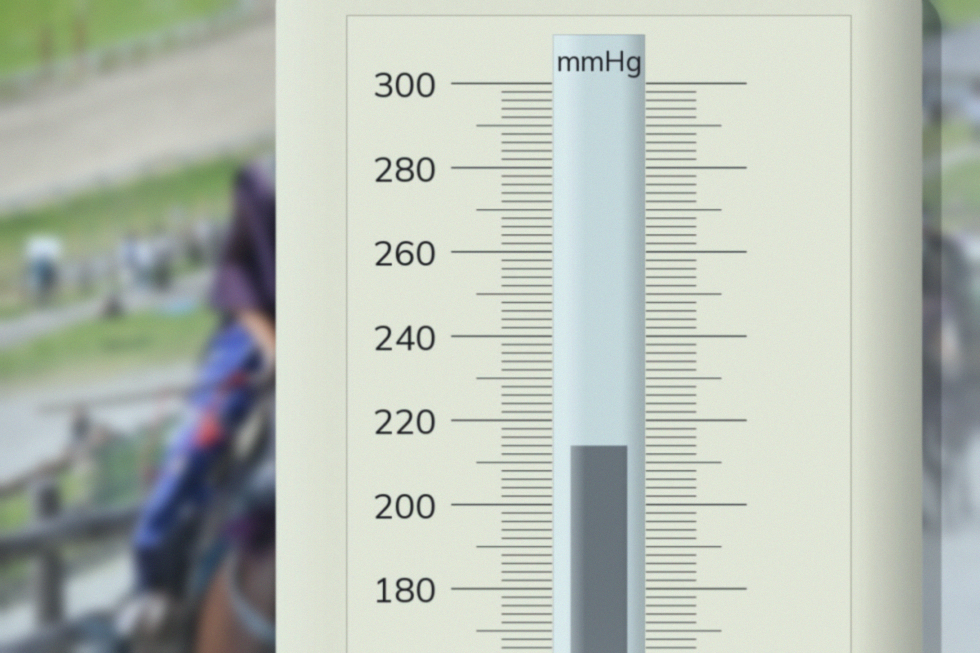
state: 214 mmHg
